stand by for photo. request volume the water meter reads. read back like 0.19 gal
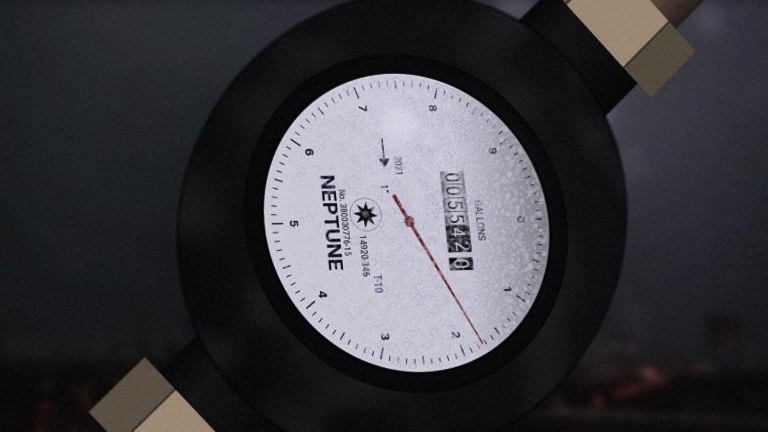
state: 55421.7 gal
